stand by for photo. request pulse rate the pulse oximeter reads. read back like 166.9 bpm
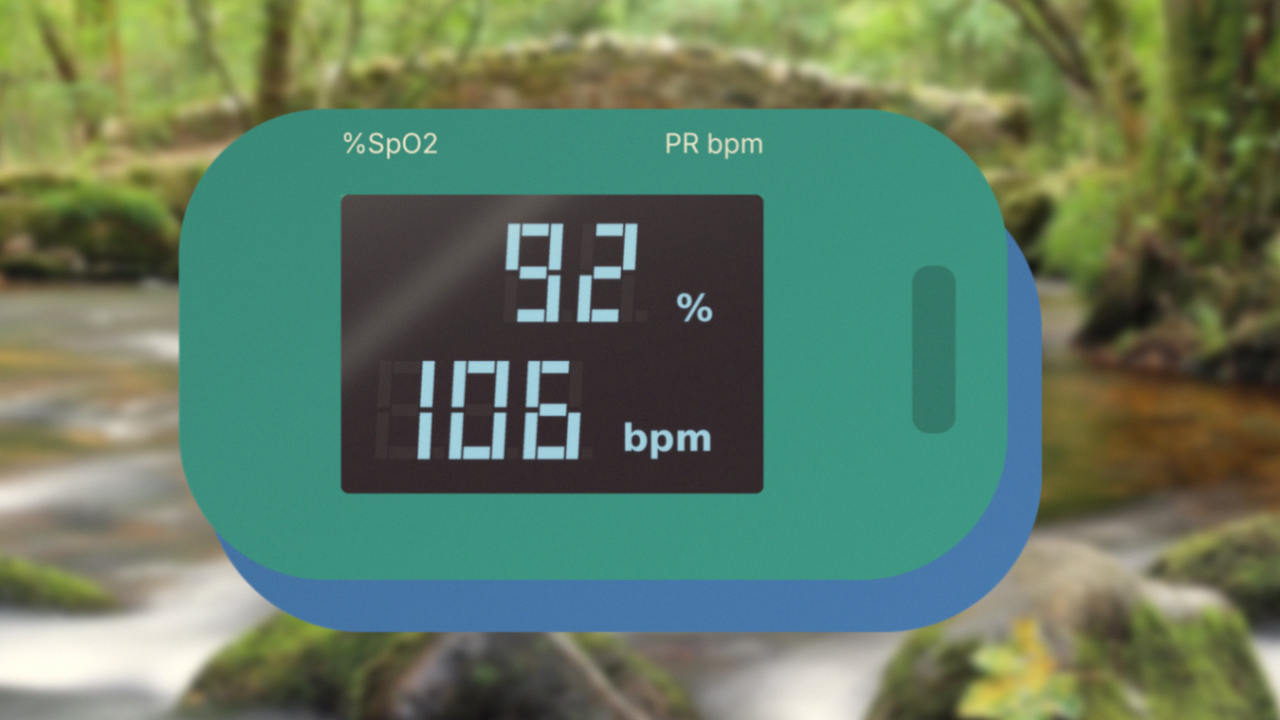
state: 106 bpm
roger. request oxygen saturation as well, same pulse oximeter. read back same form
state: 92 %
